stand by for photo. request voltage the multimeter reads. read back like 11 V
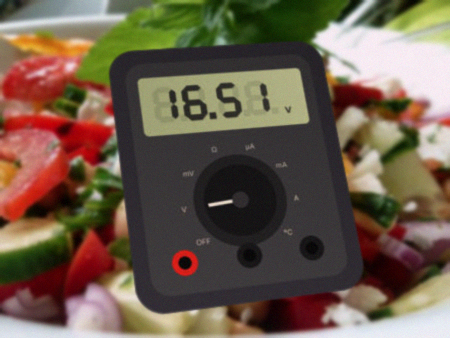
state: 16.51 V
